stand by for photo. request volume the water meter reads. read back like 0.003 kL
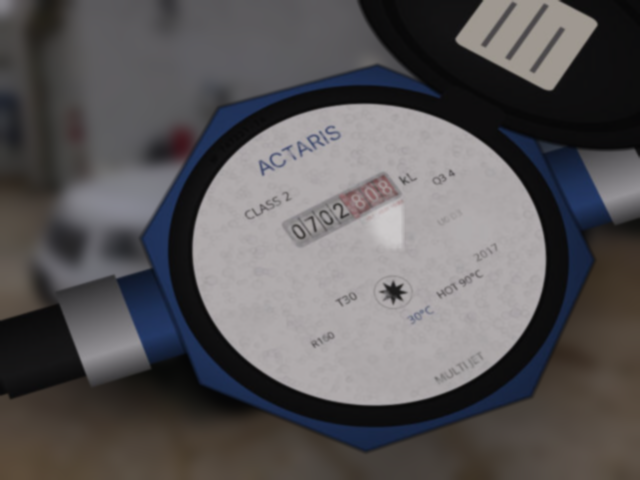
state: 702.808 kL
